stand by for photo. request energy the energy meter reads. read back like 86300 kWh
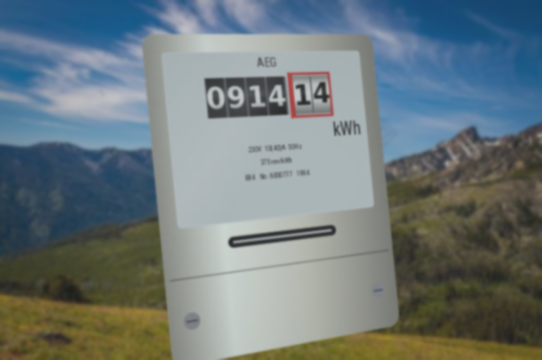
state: 914.14 kWh
